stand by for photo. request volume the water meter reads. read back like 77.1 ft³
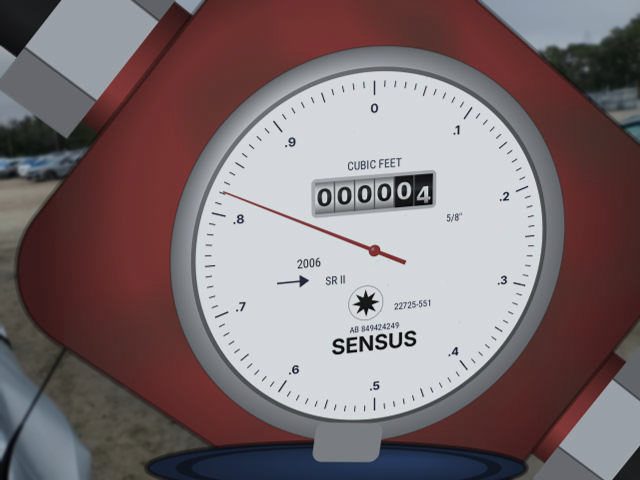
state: 3.82 ft³
